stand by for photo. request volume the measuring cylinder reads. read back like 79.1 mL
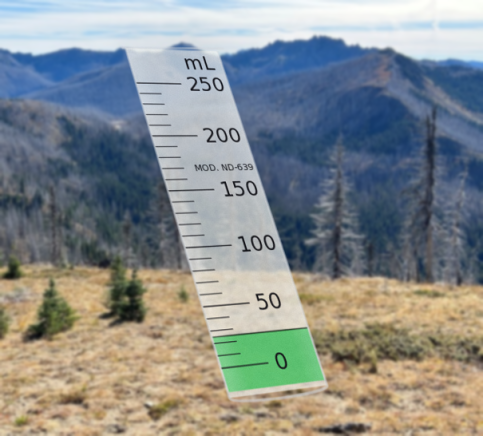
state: 25 mL
